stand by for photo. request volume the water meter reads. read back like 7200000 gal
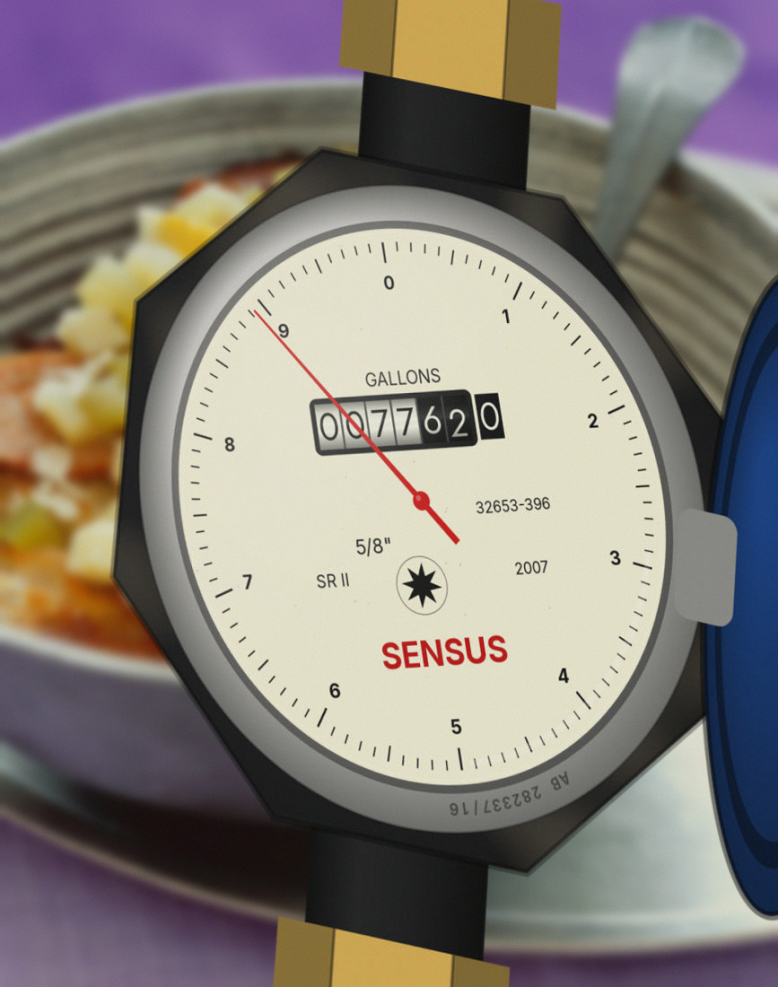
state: 77618.9 gal
